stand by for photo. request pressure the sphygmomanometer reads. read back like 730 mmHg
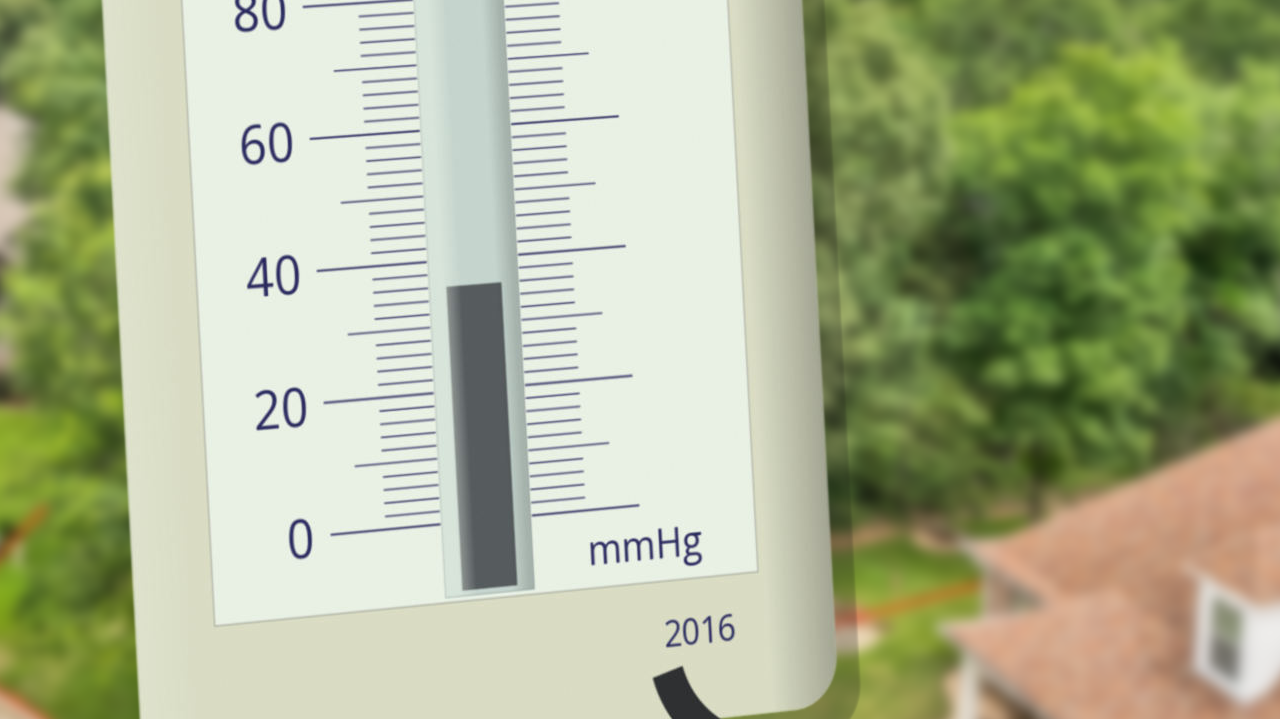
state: 36 mmHg
